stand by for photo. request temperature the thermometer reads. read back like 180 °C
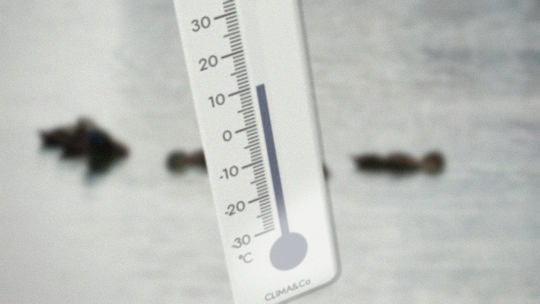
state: 10 °C
